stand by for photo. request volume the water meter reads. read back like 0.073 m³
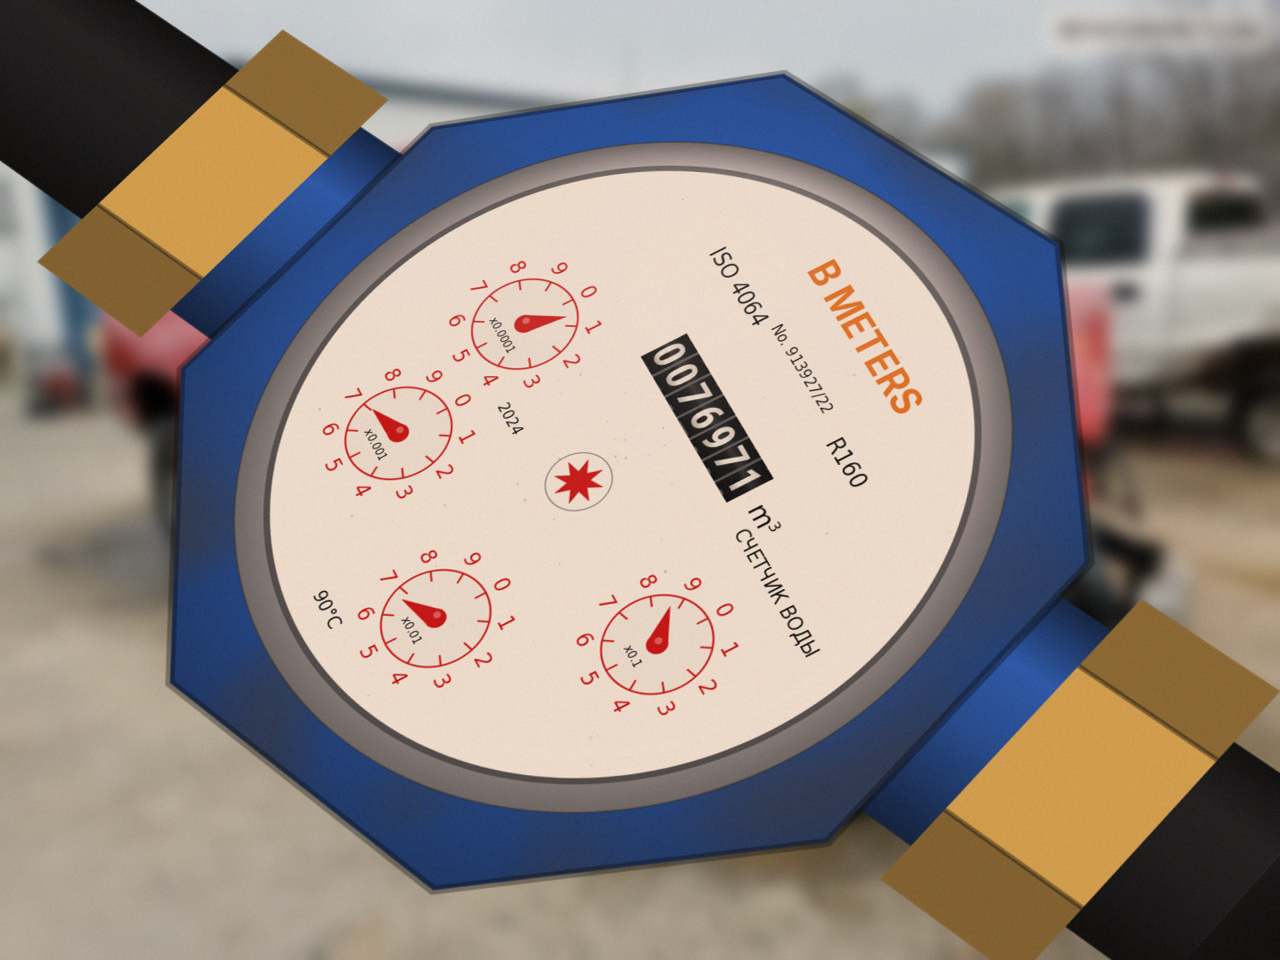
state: 76971.8670 m³
